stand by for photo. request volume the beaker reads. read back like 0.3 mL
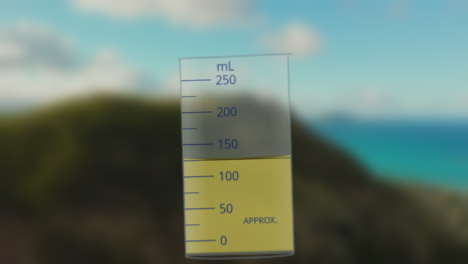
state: 125 mL
